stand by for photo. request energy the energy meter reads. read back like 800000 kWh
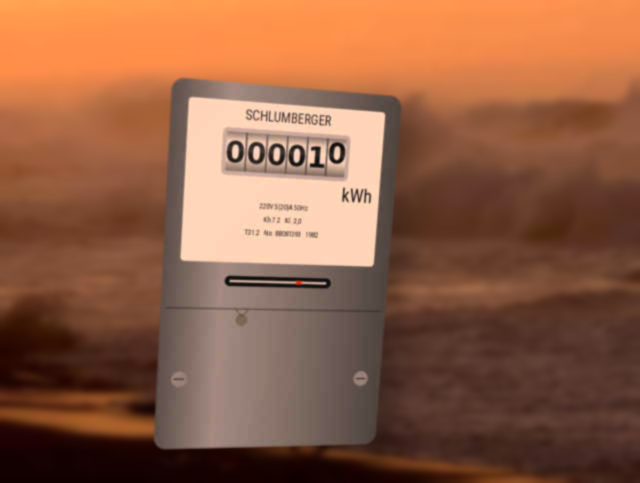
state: 10 kWh
